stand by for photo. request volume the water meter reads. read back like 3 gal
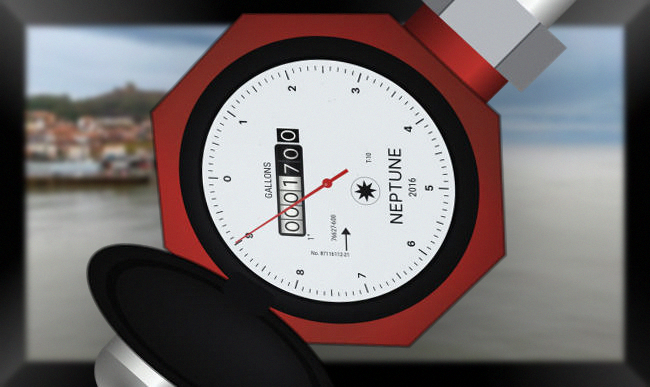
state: 1699.0 gal
